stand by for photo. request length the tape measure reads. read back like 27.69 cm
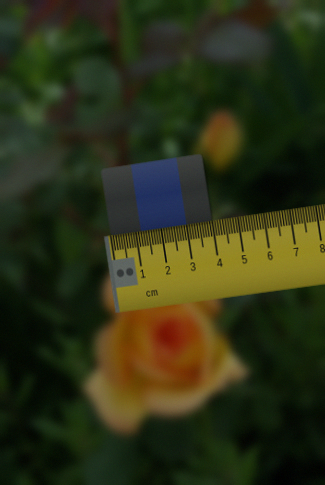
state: 4 cm
